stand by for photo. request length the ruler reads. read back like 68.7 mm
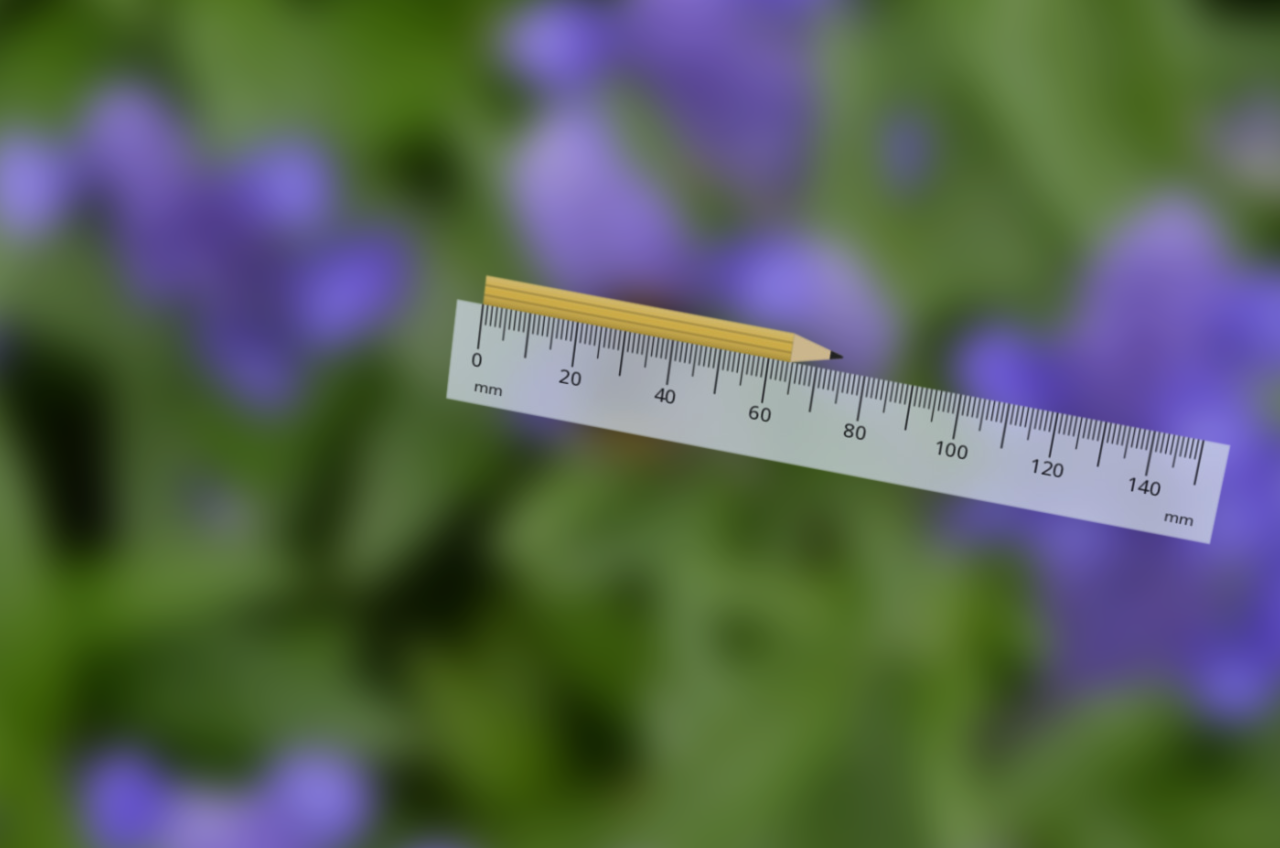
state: 75 mm
